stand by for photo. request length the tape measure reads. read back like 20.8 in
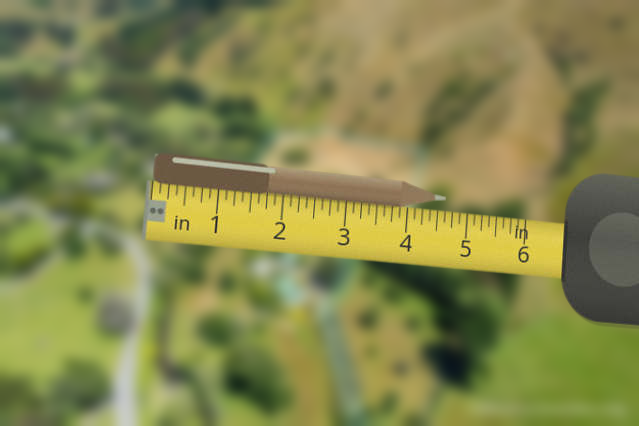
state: 4.625 in
